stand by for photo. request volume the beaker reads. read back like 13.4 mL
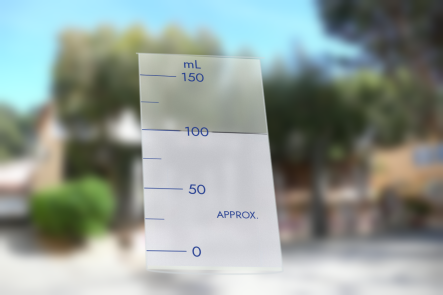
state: 100 mL
